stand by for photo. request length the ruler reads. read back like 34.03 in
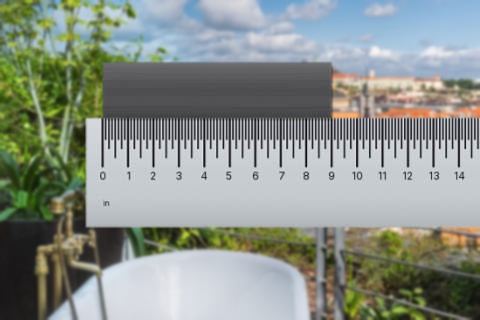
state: 9 in
